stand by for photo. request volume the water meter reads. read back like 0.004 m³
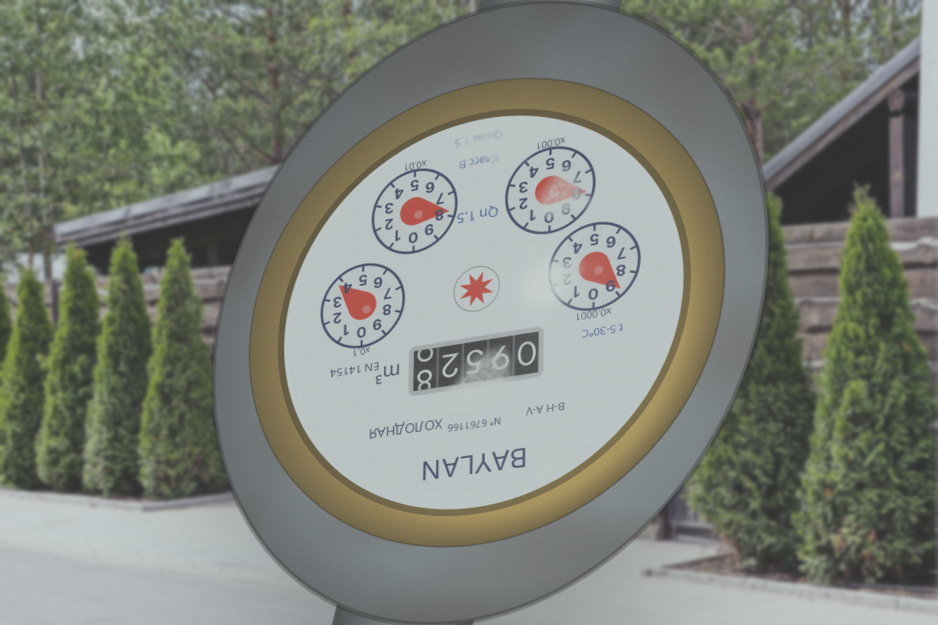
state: 9528.3778 m³
